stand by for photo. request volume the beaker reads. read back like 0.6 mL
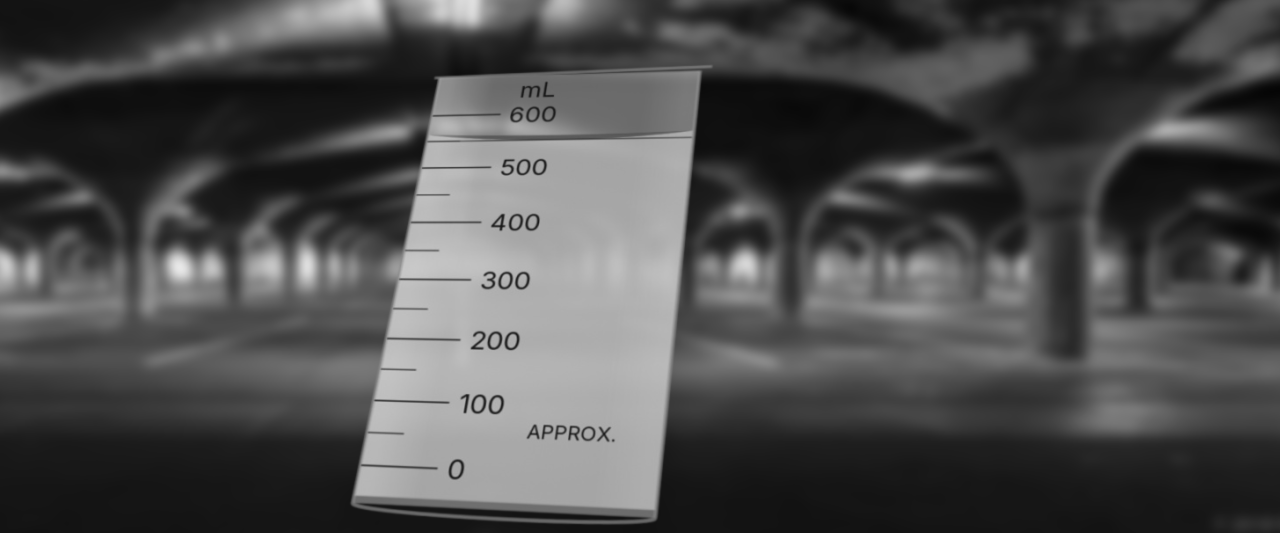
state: 550 mL
